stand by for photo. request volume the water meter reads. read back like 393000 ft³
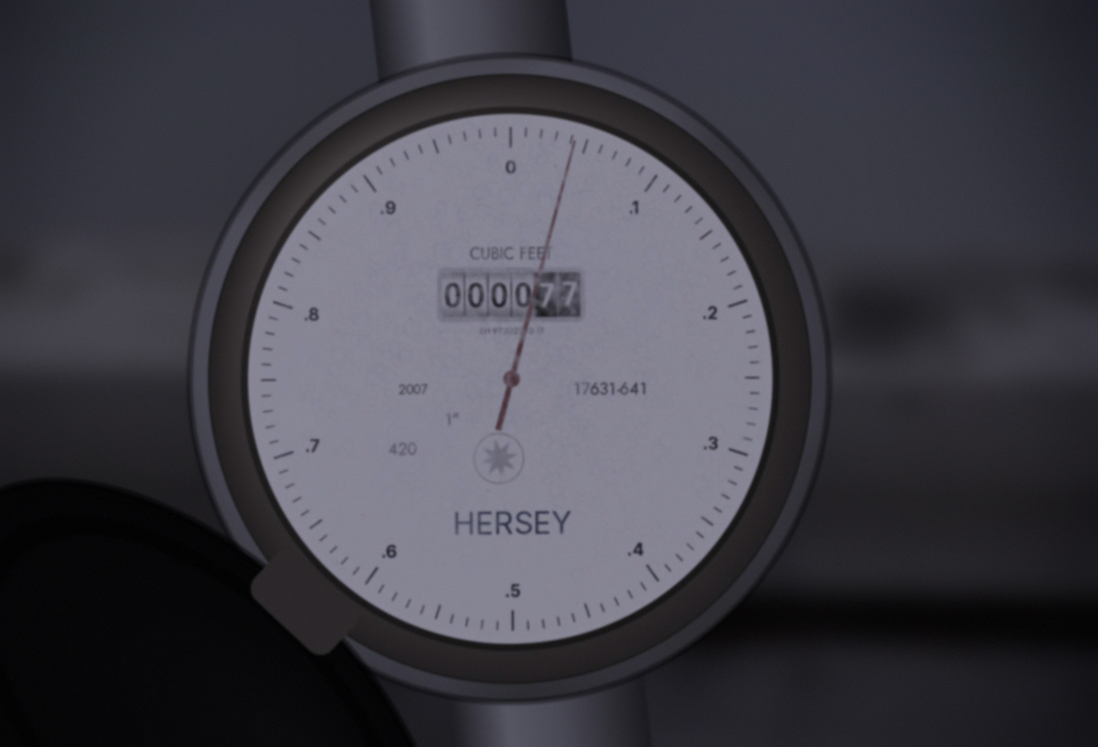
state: 77.04 ft³
